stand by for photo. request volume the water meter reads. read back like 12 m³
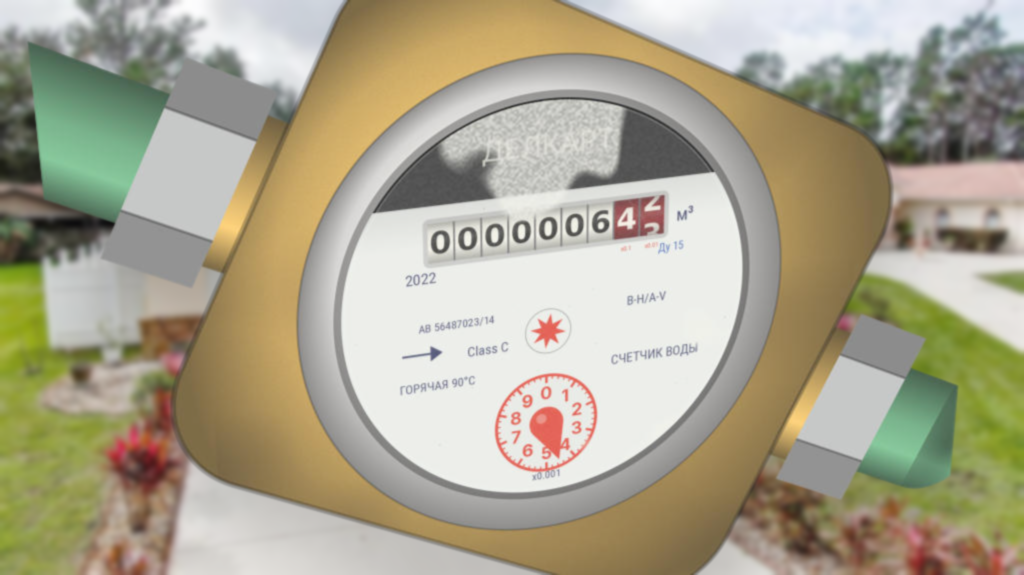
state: 6.424 m³
